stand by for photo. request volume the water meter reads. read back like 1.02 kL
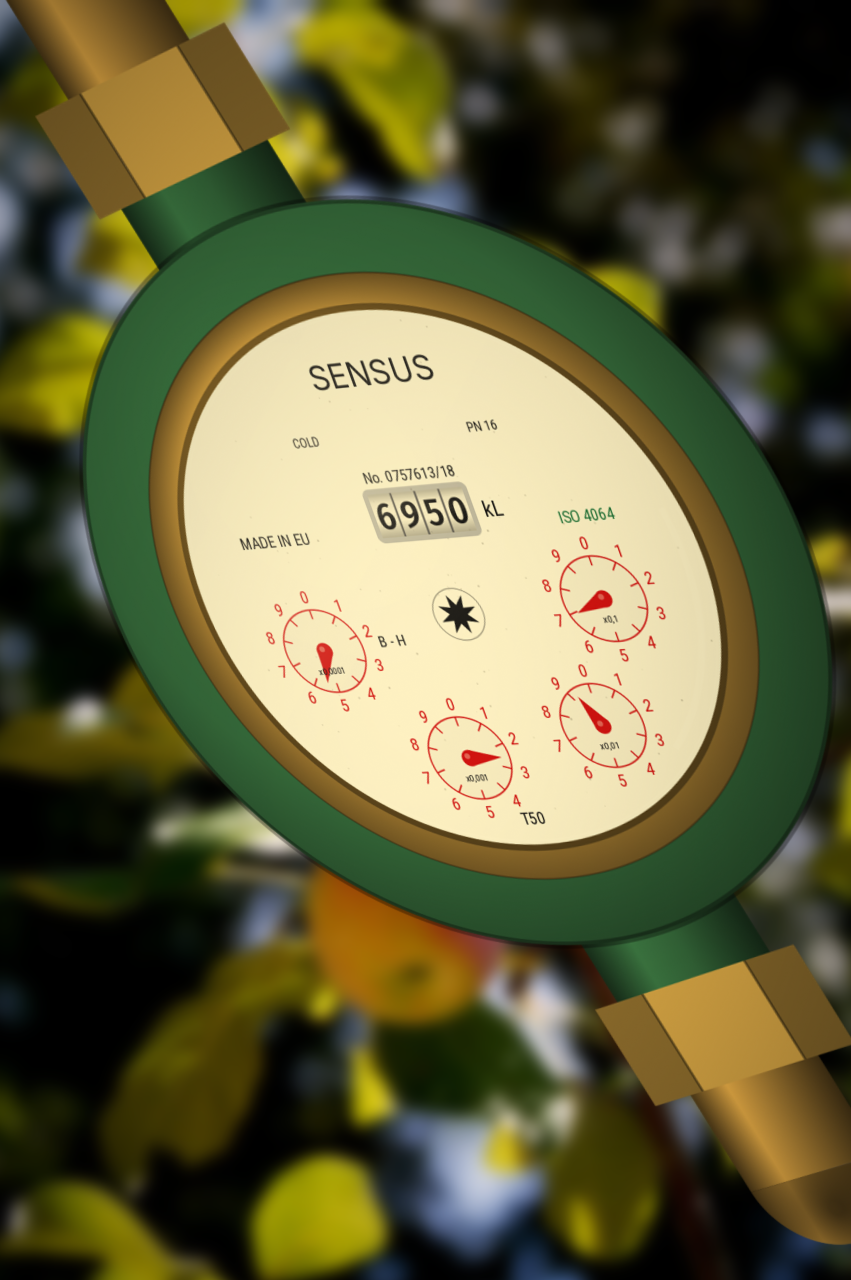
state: 6950.6925 kL
